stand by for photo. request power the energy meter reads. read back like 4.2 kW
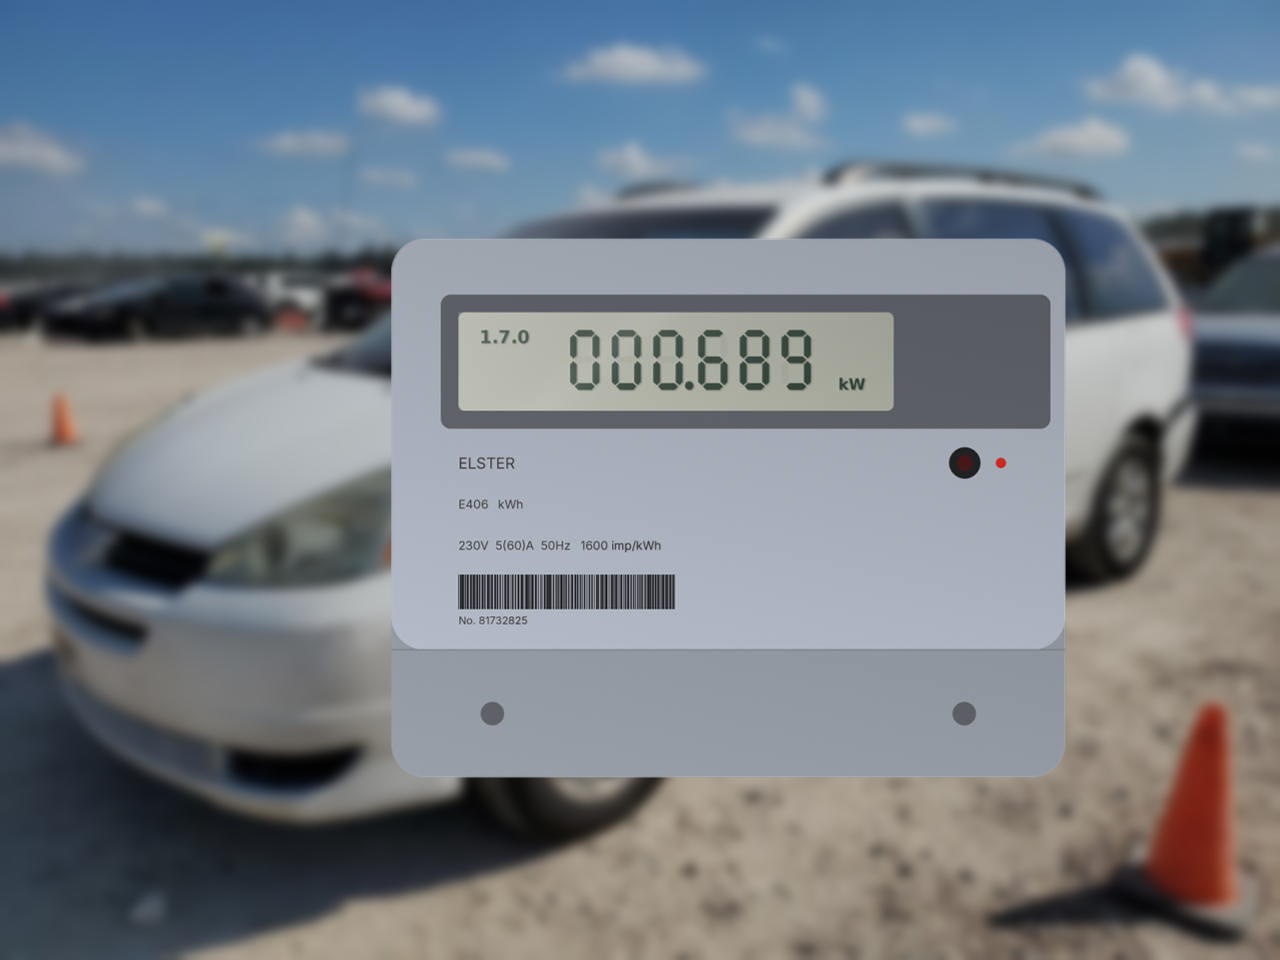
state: 0.689 kW
